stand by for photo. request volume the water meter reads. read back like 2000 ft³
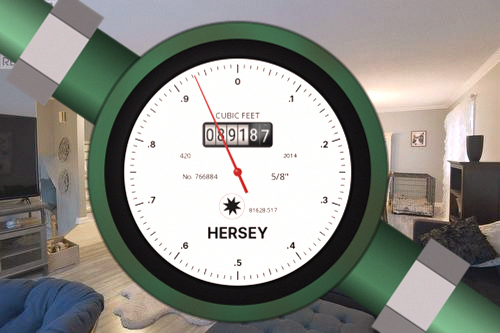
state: 89186.93 ft³
